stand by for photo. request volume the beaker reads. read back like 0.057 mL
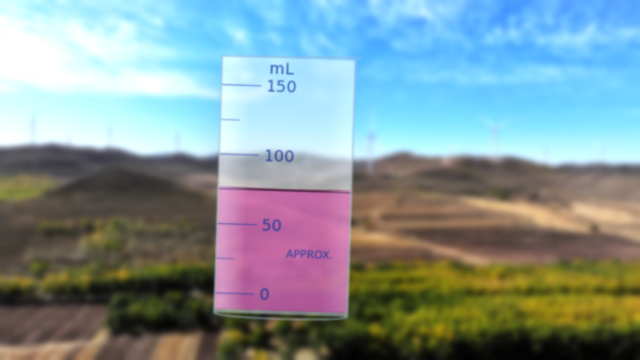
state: 75 mL
